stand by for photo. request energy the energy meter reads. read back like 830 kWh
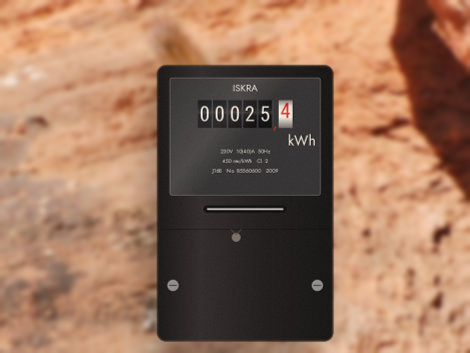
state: 25.4 kWh
